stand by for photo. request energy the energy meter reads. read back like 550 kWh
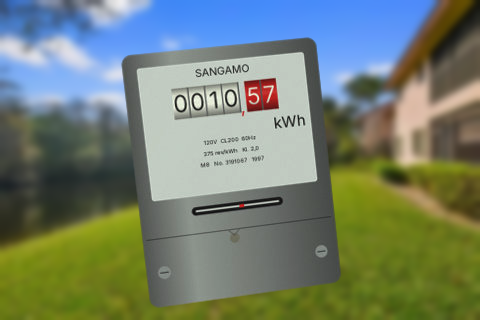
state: 10.57 kWh
